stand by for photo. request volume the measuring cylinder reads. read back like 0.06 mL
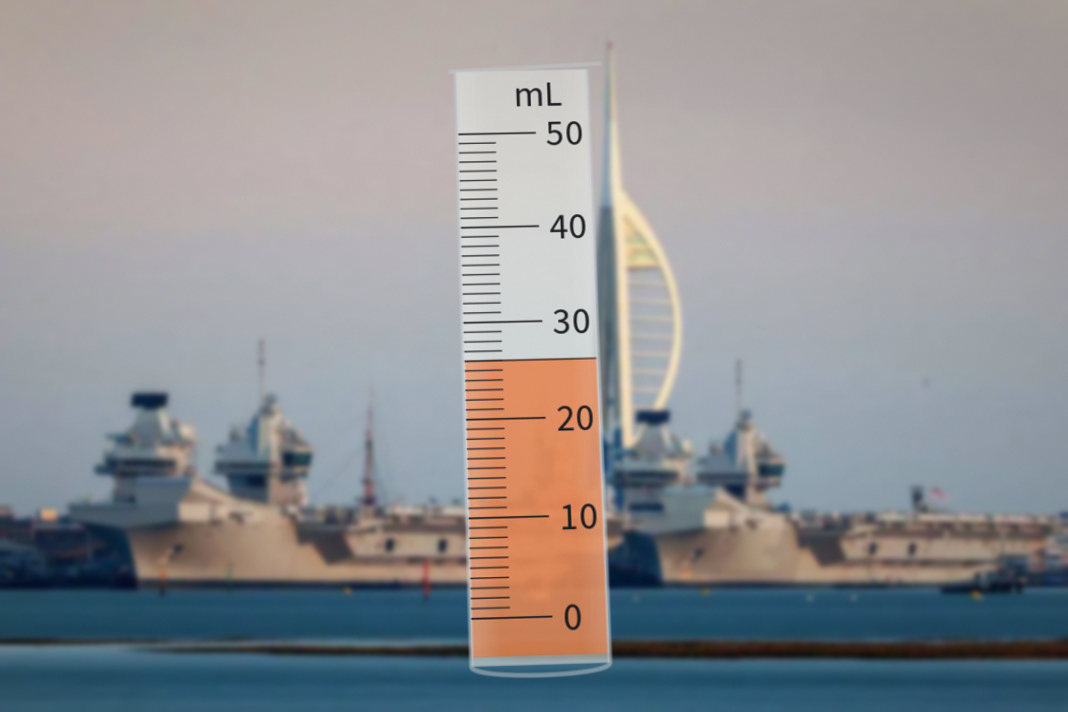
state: 26 mL
